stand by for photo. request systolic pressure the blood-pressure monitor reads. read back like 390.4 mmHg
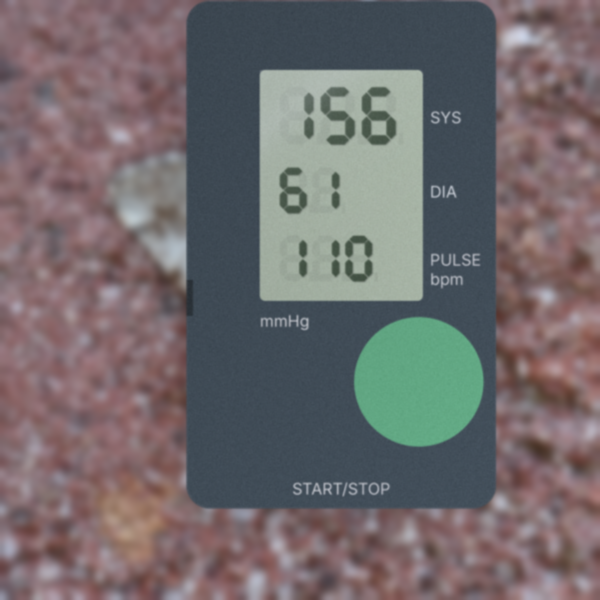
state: 156 mmHg
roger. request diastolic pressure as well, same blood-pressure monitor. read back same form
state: 61 mmHg
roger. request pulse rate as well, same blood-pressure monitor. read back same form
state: 110 bpm
